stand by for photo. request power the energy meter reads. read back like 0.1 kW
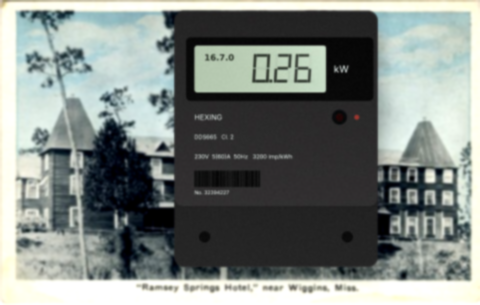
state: 0.26 kW
